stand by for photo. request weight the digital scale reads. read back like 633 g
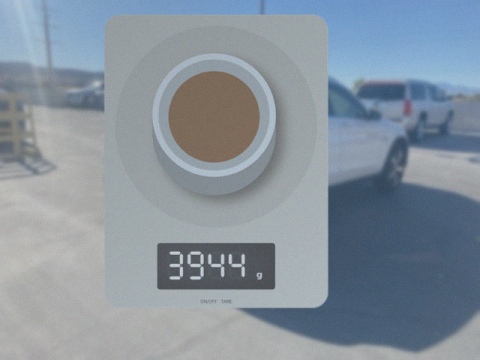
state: 3944 g
